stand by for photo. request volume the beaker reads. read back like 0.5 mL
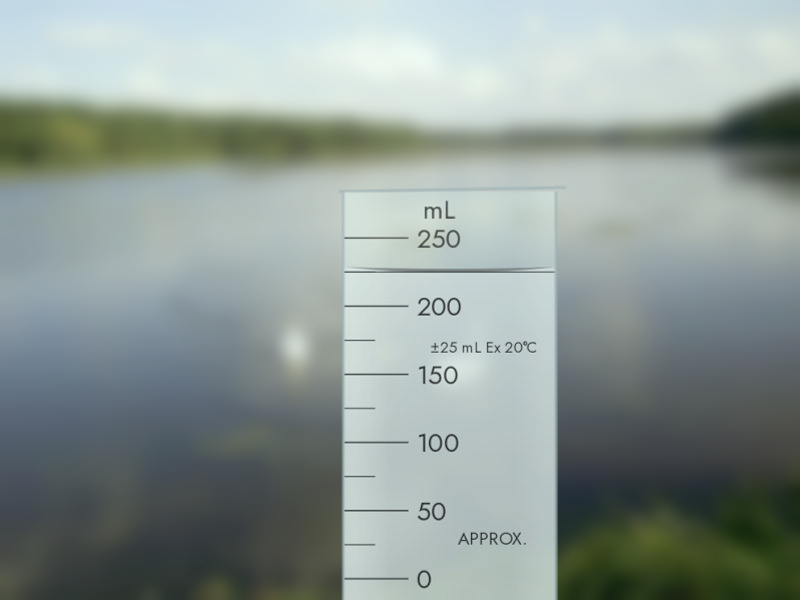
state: 225 mL
